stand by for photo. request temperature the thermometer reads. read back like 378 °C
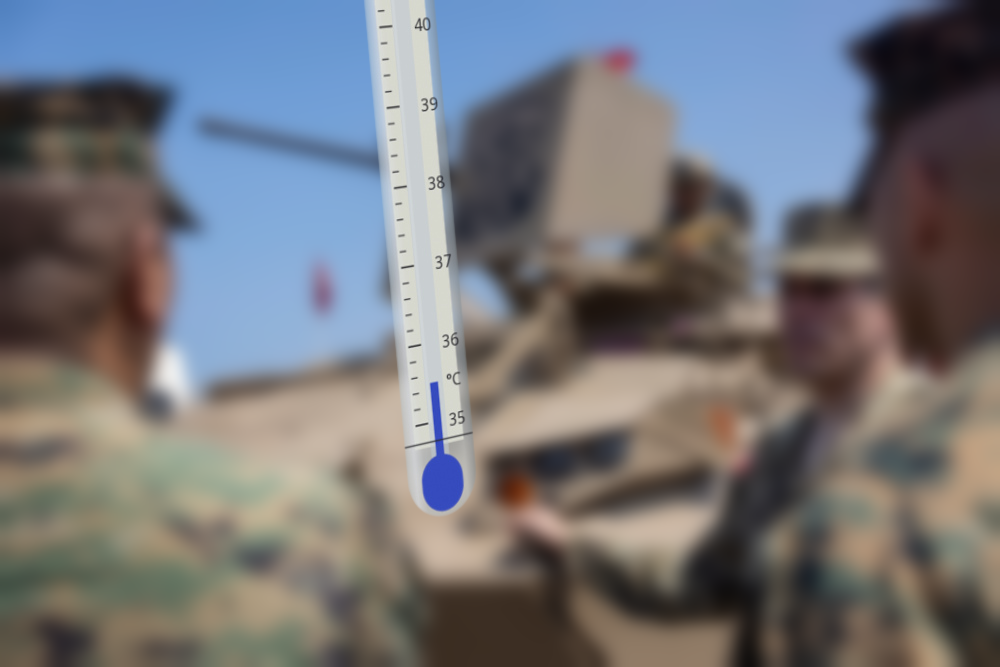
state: 35.5 °C
